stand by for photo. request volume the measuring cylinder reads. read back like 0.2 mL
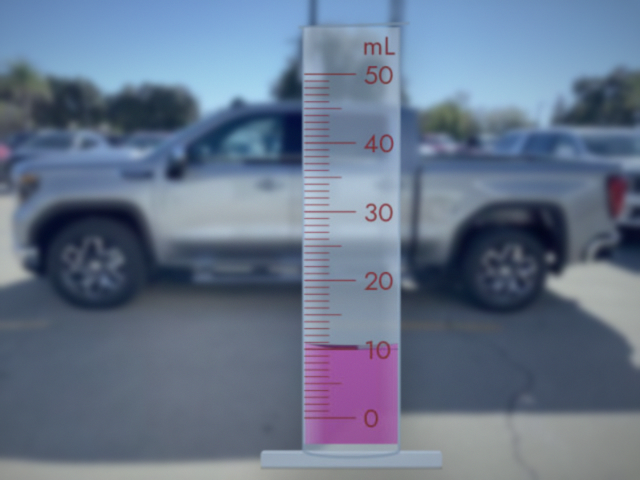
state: 10 mL
